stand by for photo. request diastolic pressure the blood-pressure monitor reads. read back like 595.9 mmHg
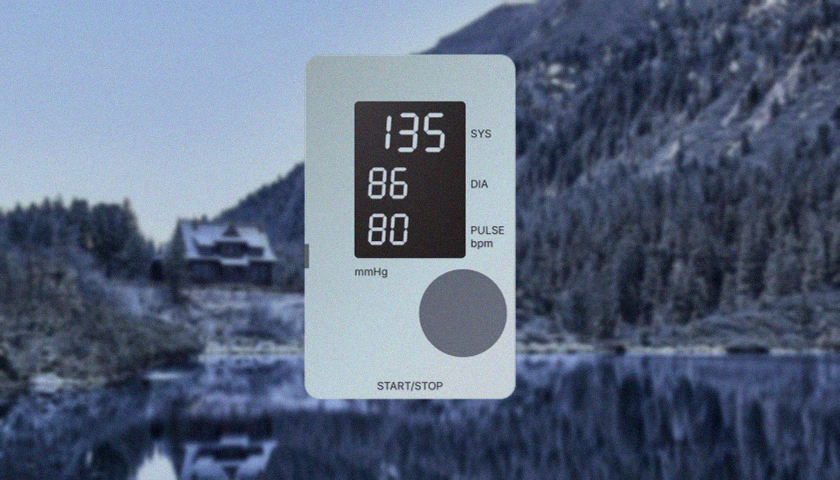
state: 86 mmHg
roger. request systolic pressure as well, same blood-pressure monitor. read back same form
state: 135 mmHg
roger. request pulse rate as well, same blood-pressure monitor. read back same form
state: 80 bpm
